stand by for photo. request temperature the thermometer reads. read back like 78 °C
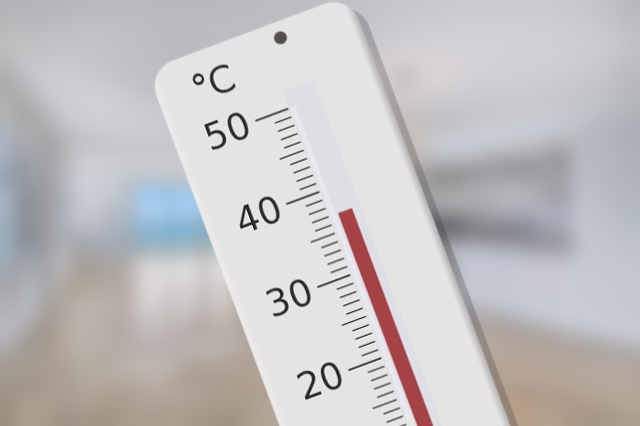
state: 37 °C
